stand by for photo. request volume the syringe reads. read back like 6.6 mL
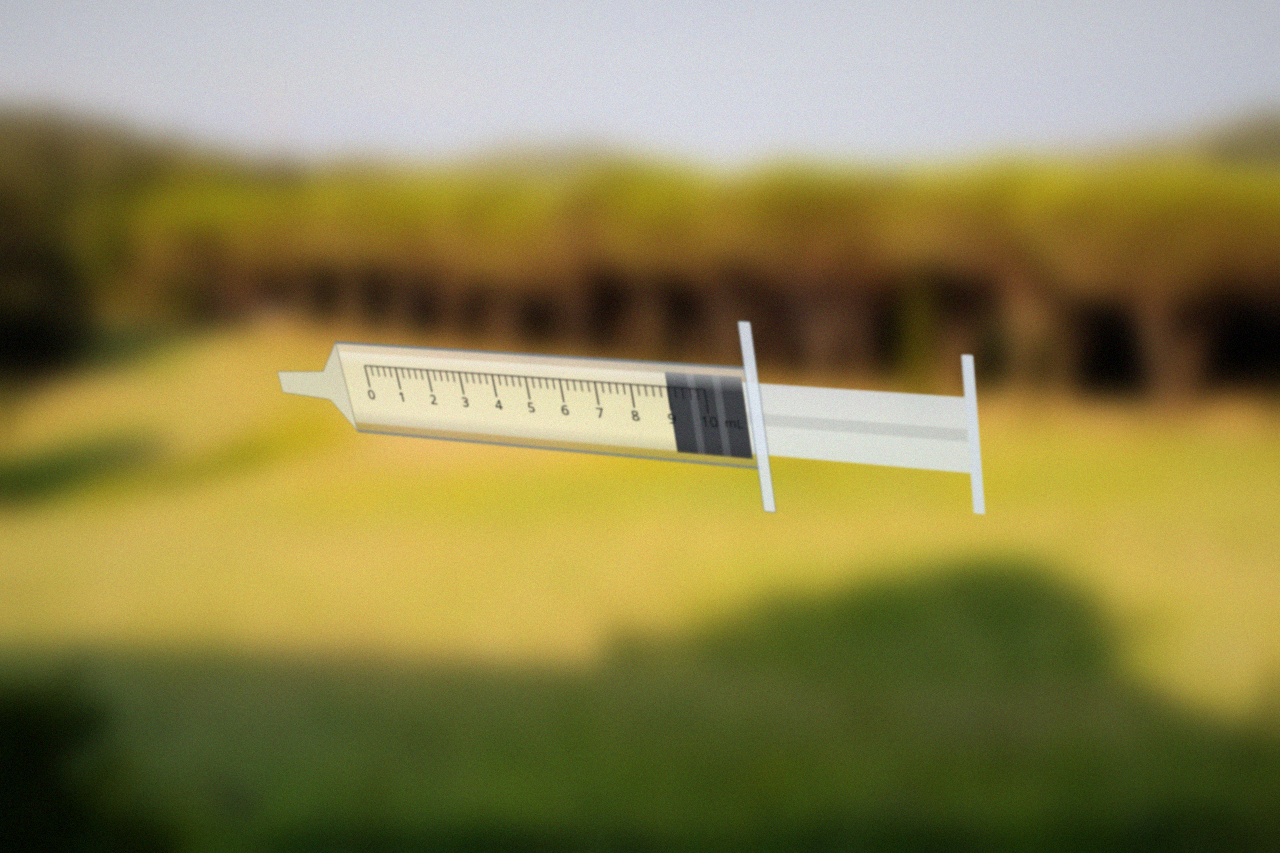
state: 9 mL
